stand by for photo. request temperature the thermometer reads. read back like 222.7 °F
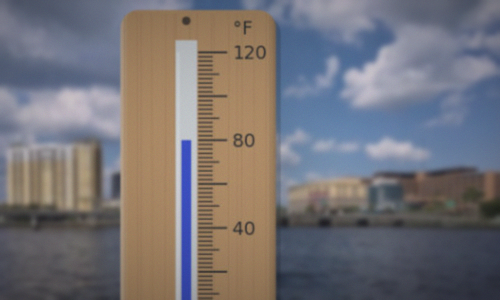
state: 80 °F
